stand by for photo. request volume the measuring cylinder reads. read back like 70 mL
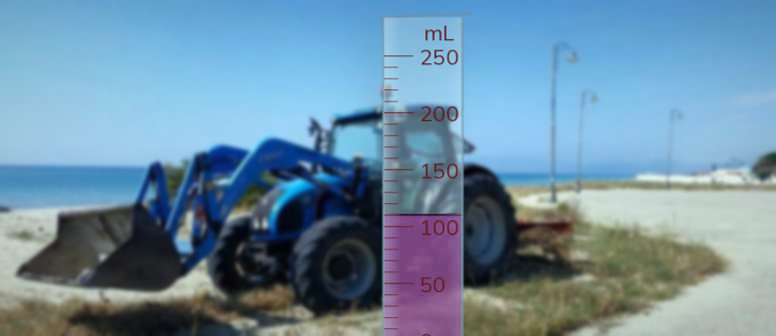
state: 110 mL
